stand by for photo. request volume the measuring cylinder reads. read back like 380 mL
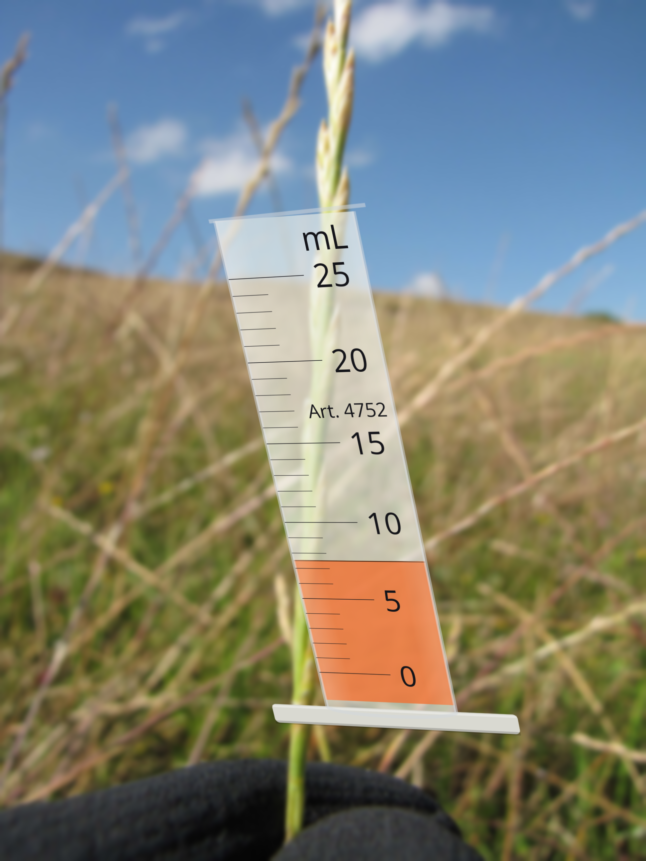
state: 7.5 mL
